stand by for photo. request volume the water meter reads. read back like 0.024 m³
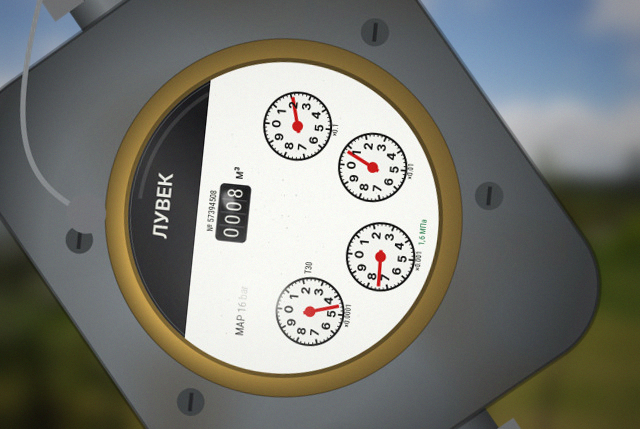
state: 8.2074 m³
